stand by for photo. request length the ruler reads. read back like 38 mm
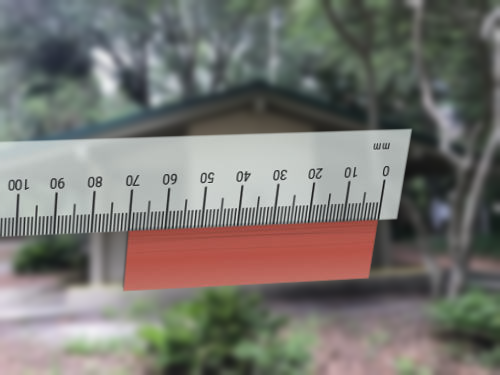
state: 70 mm
